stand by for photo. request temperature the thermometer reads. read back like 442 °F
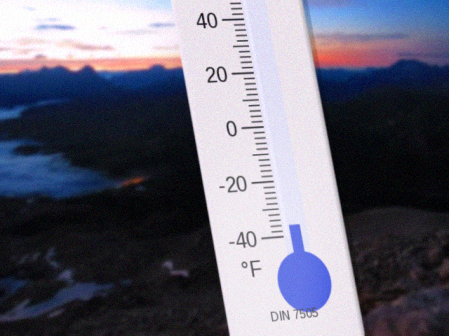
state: -36 °F
